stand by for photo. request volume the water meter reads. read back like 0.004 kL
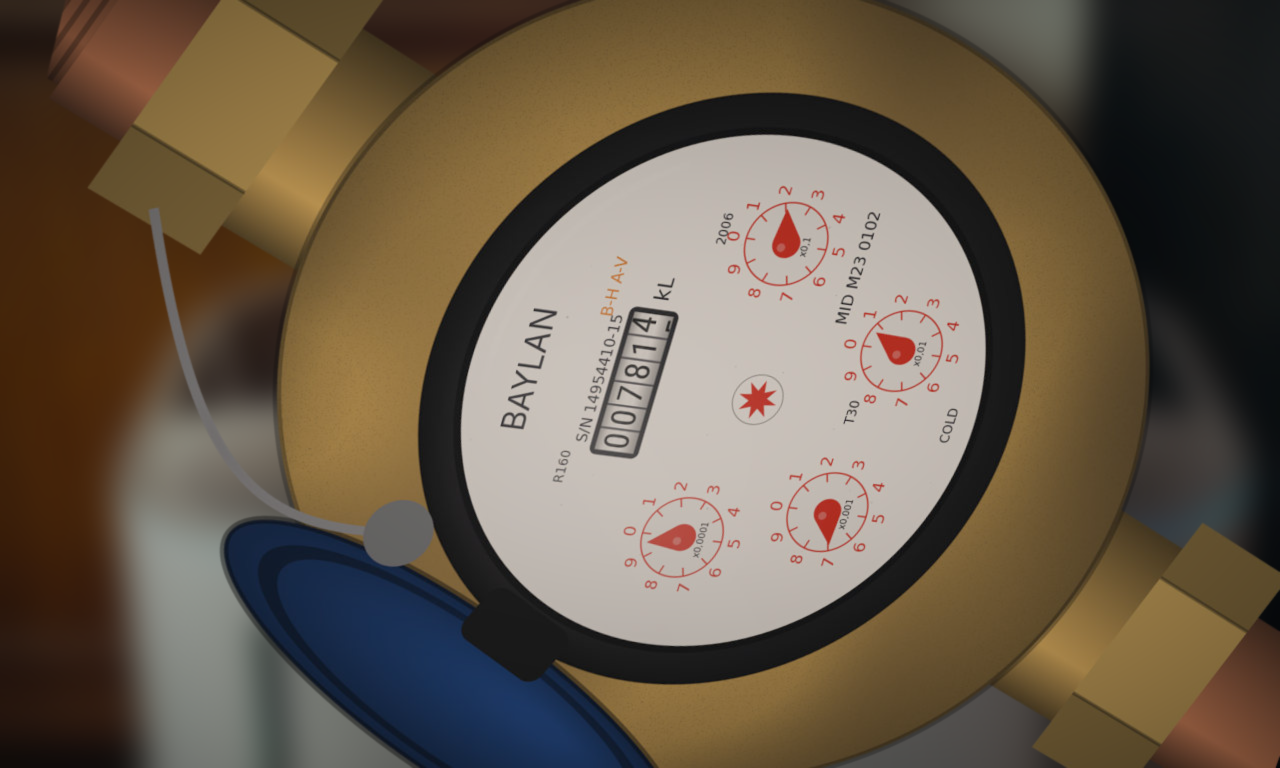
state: 7814.2069 kL
